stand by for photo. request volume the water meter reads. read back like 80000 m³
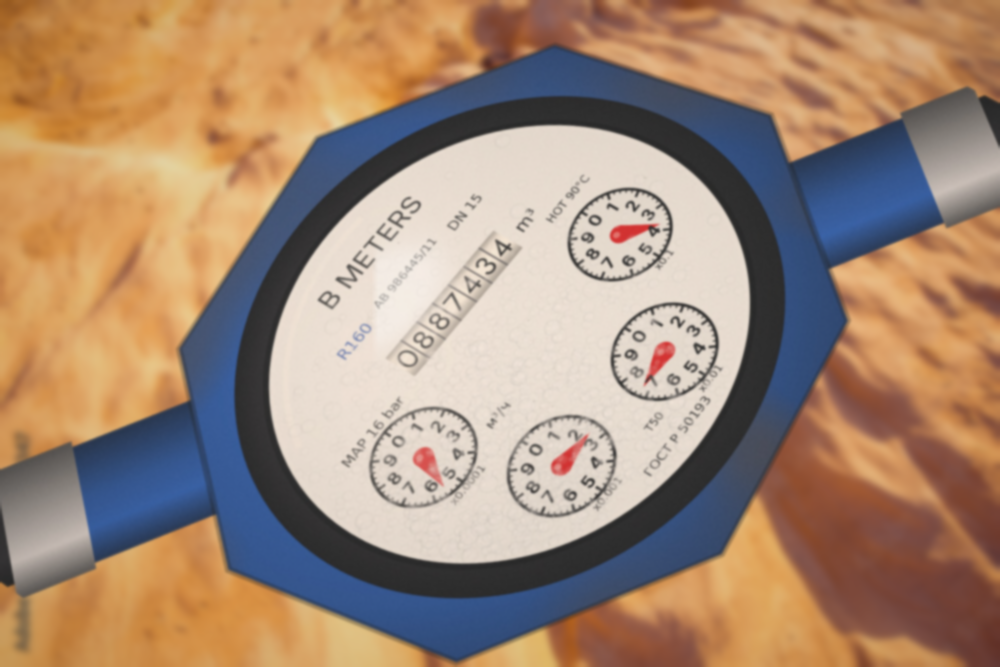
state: 887434.3725 m³
